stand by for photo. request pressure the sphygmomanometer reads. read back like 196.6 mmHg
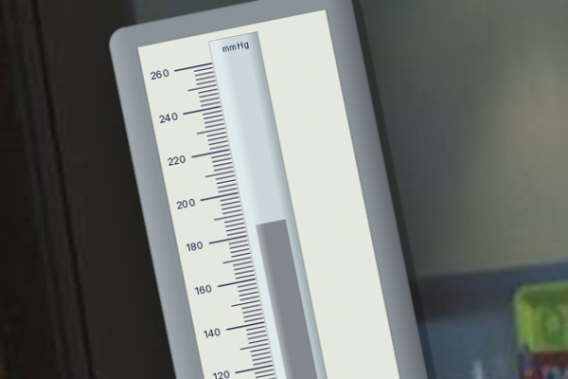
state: 184 mmHg
